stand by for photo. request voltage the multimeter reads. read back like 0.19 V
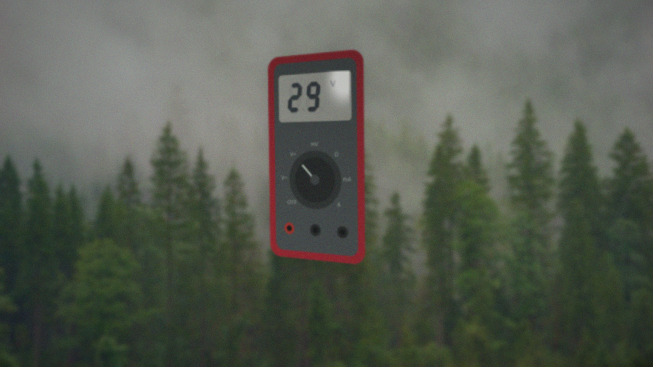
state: 29 V
